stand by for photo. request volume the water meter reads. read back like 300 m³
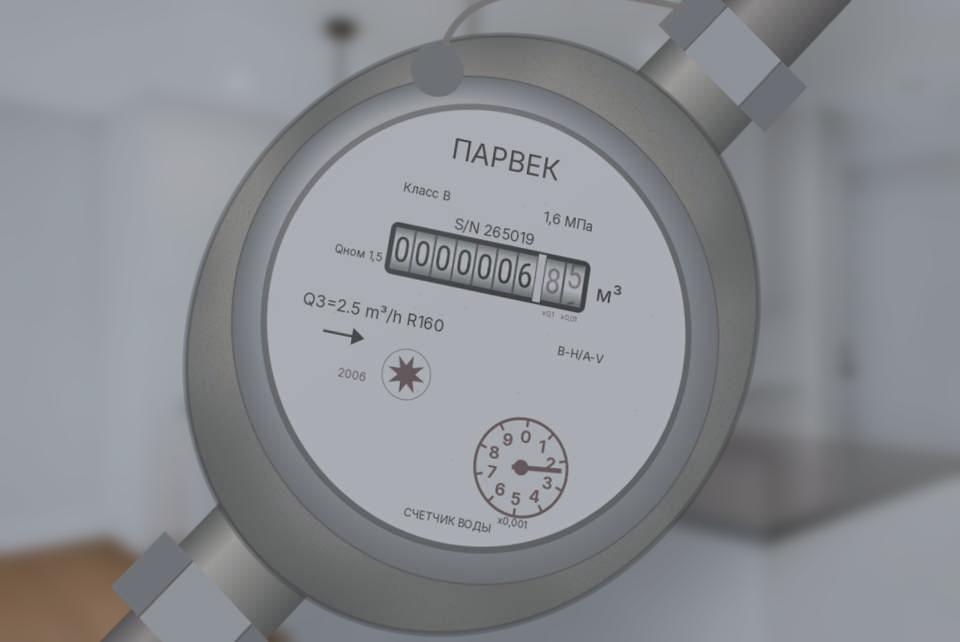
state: 6.852 m³
